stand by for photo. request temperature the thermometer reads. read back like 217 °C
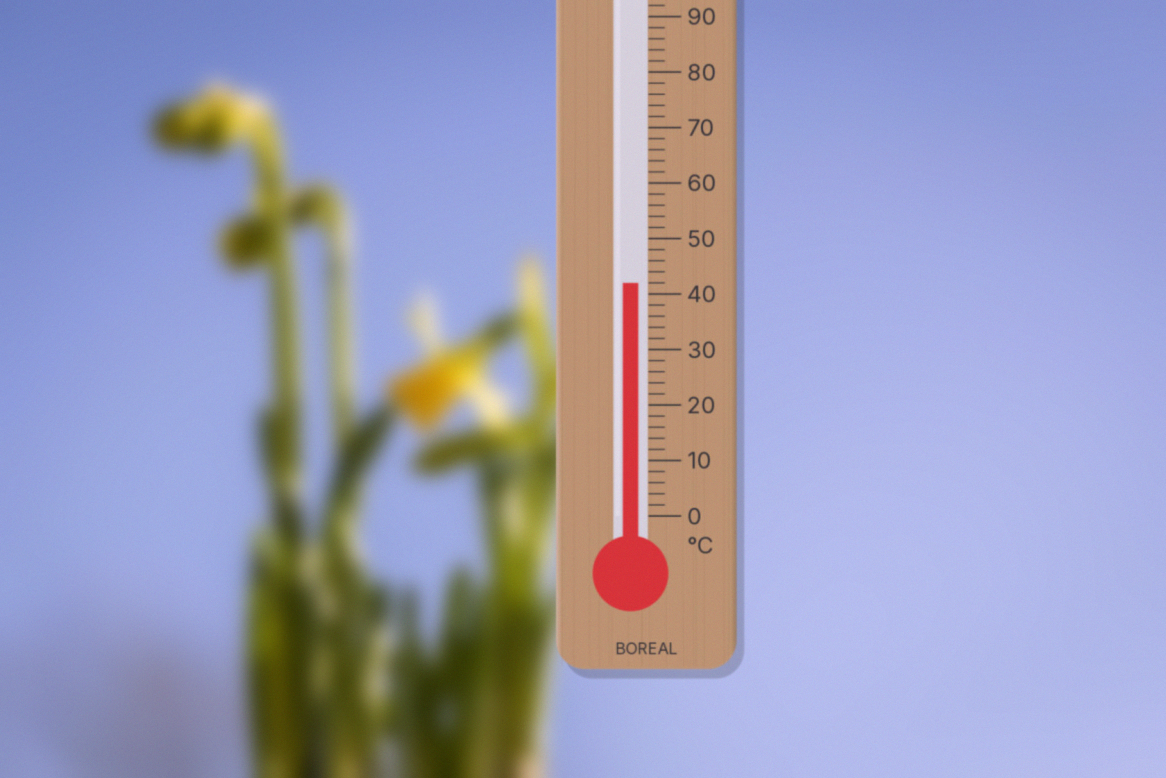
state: 42 °C
